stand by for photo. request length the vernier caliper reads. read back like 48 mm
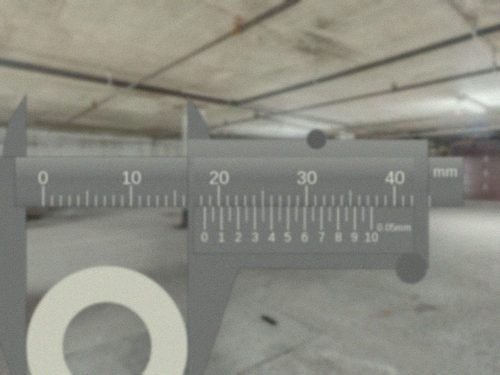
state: 18.4 mm
